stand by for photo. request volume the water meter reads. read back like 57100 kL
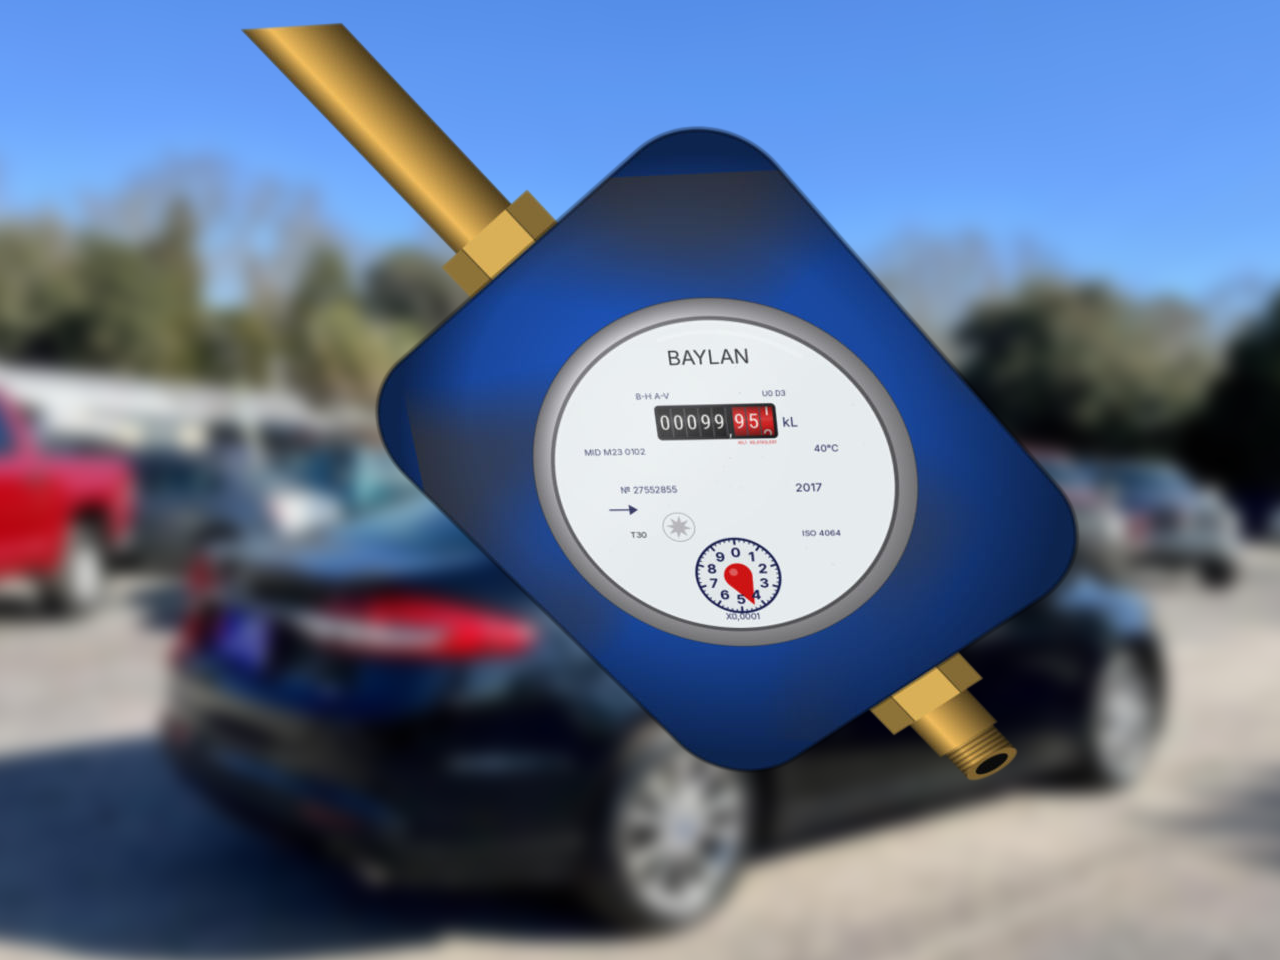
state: 99.9514 kL
